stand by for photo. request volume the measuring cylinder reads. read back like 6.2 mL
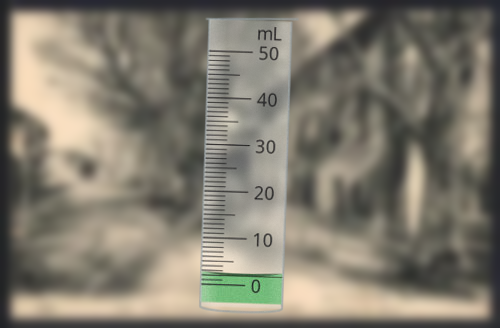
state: 2 mL
